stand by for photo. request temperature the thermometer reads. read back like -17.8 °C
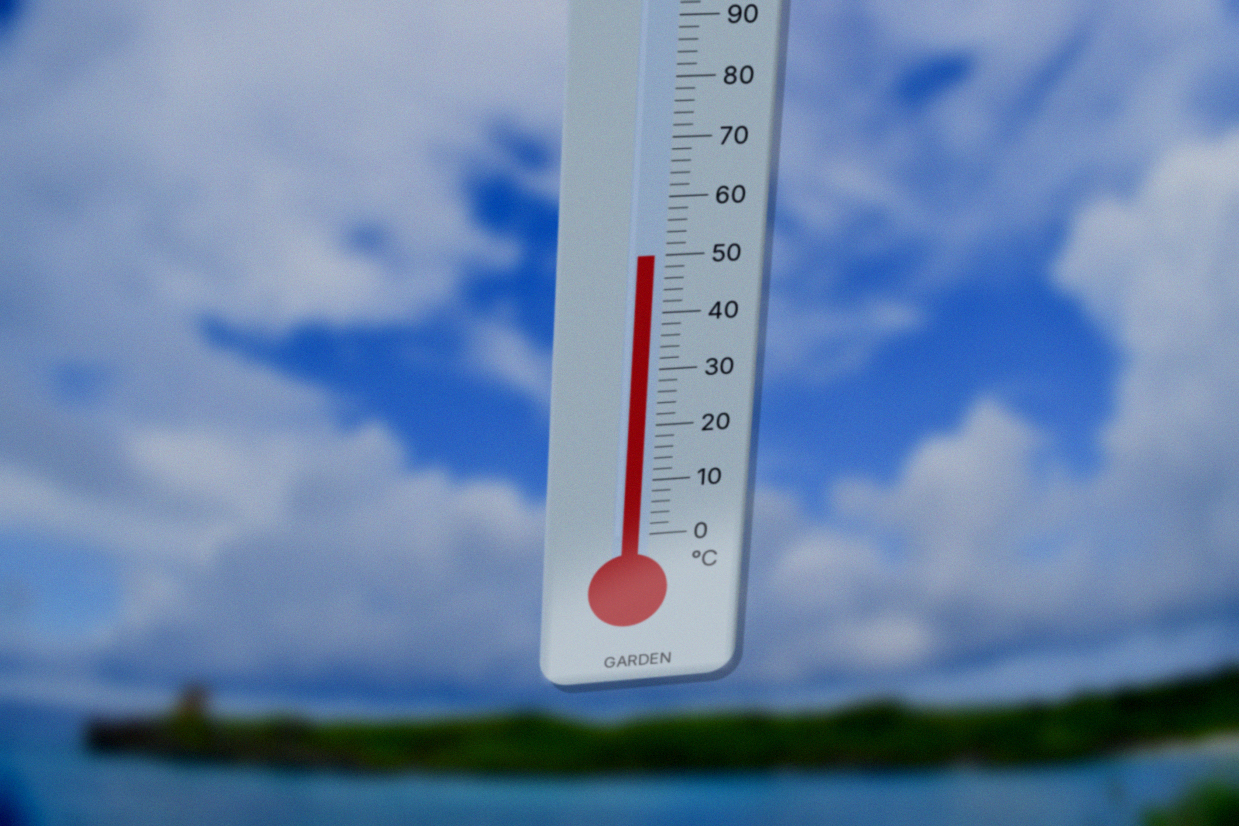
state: 50 °C
